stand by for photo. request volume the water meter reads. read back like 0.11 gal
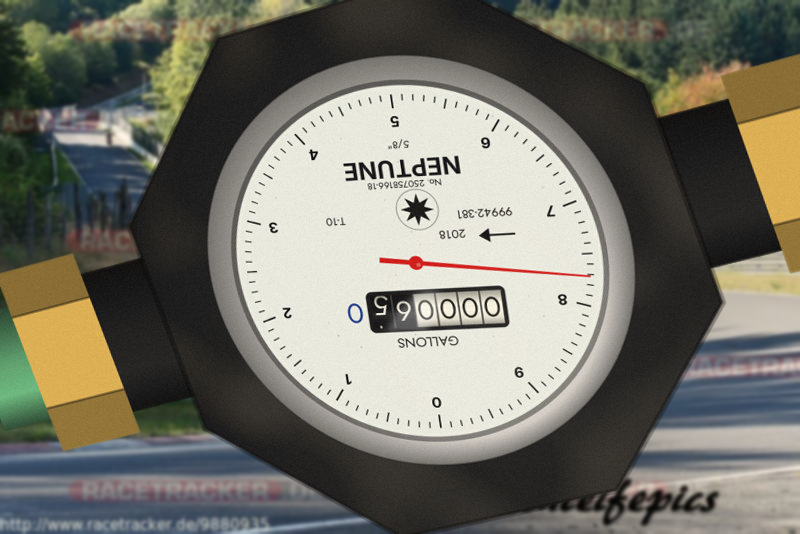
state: 647.7 gal
